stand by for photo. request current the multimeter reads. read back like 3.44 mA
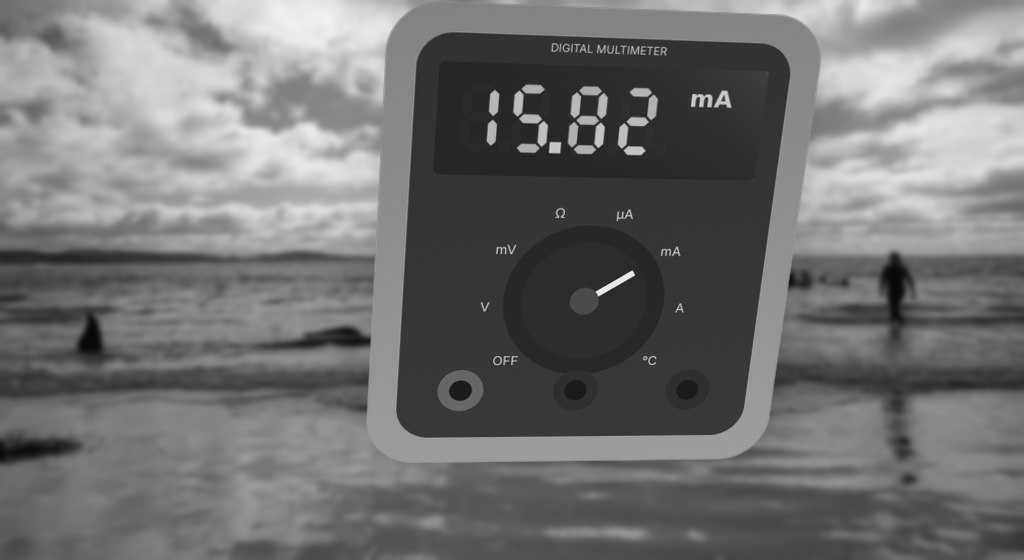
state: 15.82 mA
